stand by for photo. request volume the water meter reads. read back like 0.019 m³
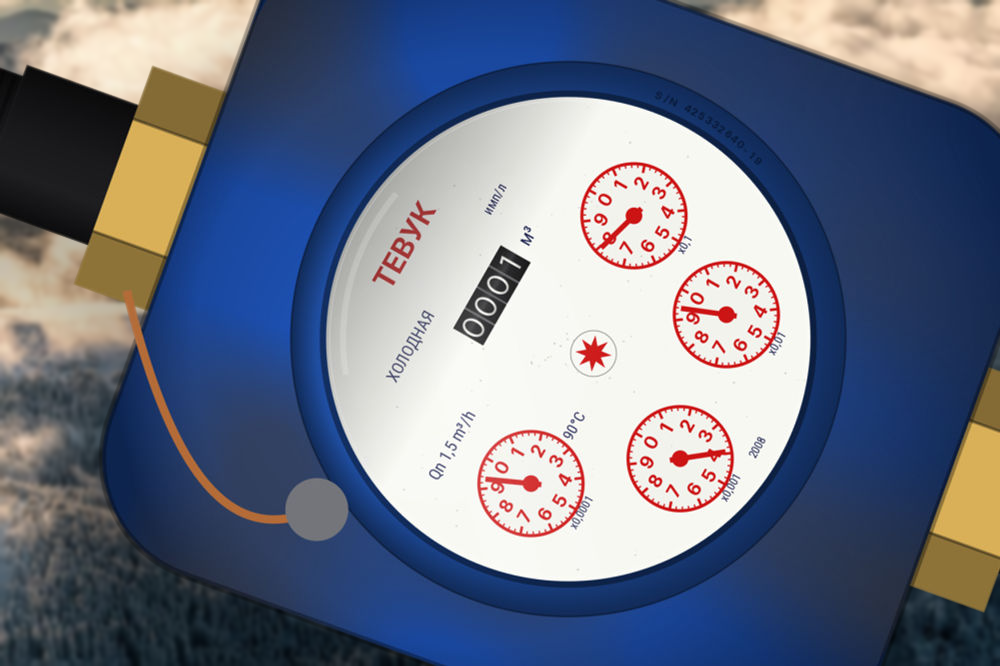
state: 1.7939 m³
